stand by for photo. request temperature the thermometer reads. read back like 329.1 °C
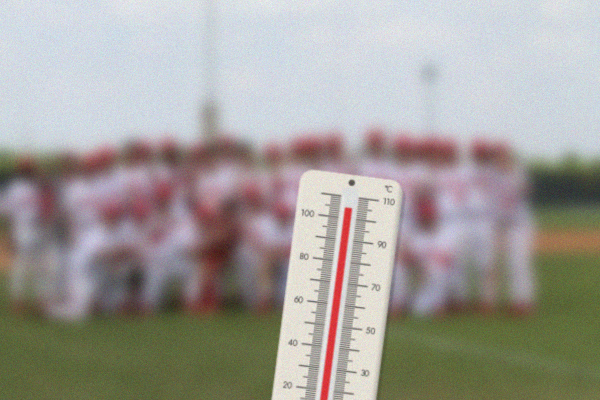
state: 105 °C
